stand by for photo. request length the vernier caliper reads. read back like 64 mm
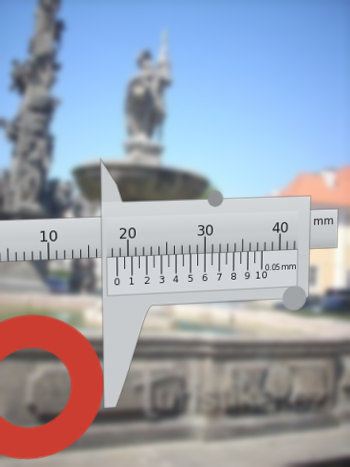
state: 18.6 mm
